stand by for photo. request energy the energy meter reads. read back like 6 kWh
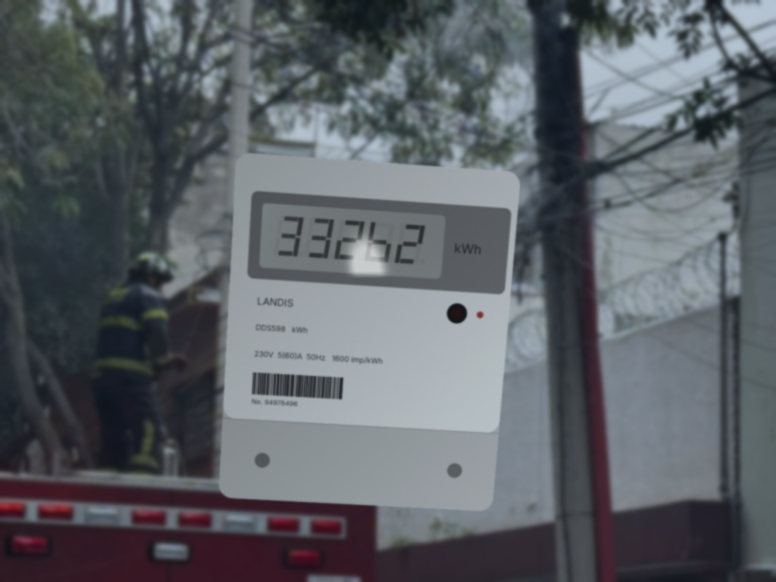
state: 33262 kWh
